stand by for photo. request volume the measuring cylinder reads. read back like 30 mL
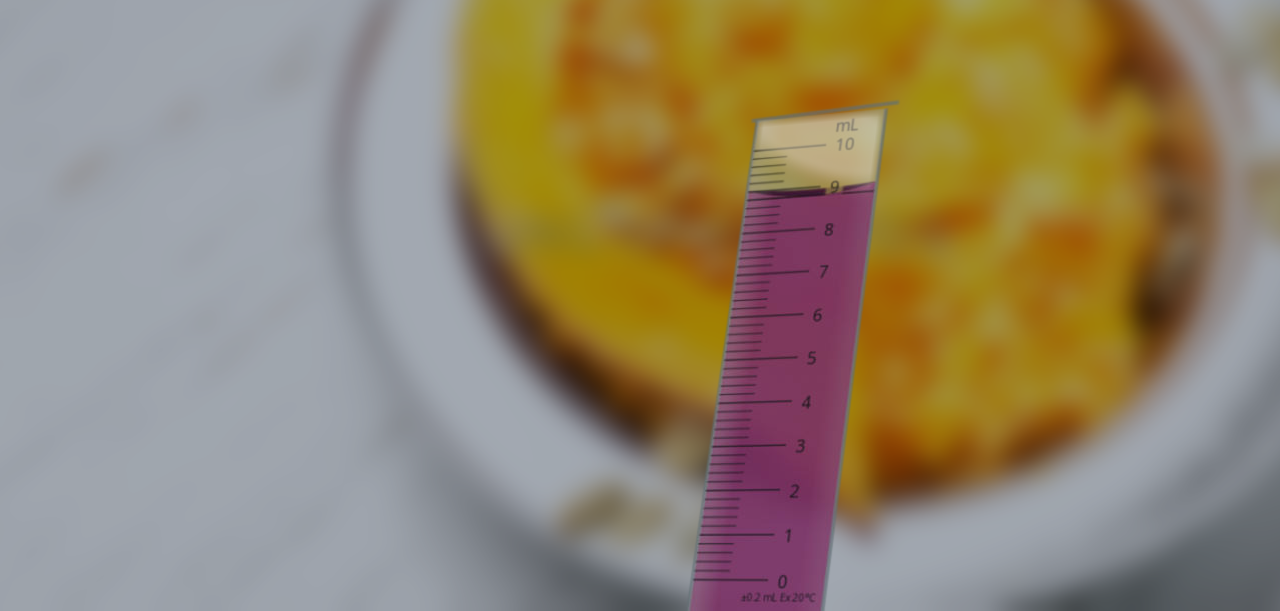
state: 8.8 mL
